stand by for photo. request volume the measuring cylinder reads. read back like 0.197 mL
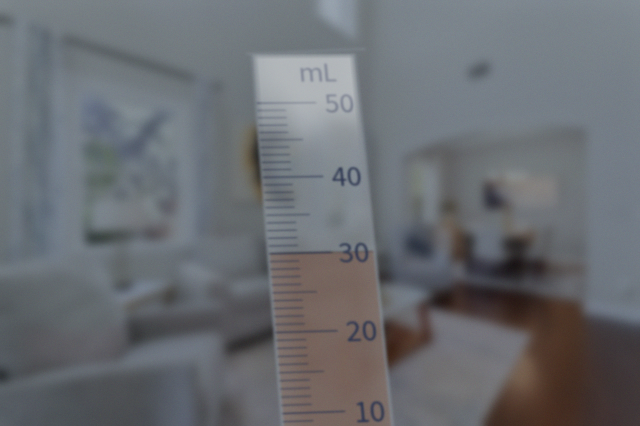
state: 30 mL
